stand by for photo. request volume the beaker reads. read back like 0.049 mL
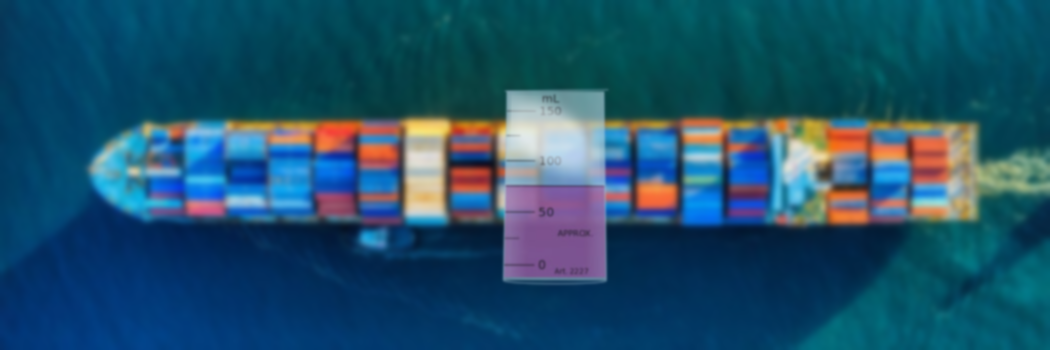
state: 75 mL
